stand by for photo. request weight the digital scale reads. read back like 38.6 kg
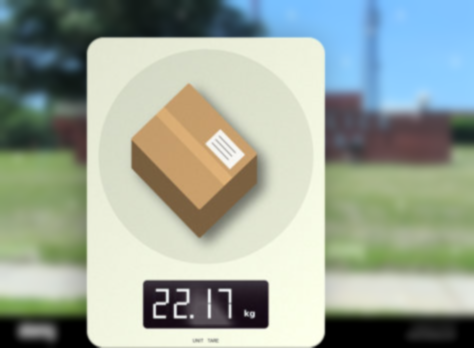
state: 22.17 kg
